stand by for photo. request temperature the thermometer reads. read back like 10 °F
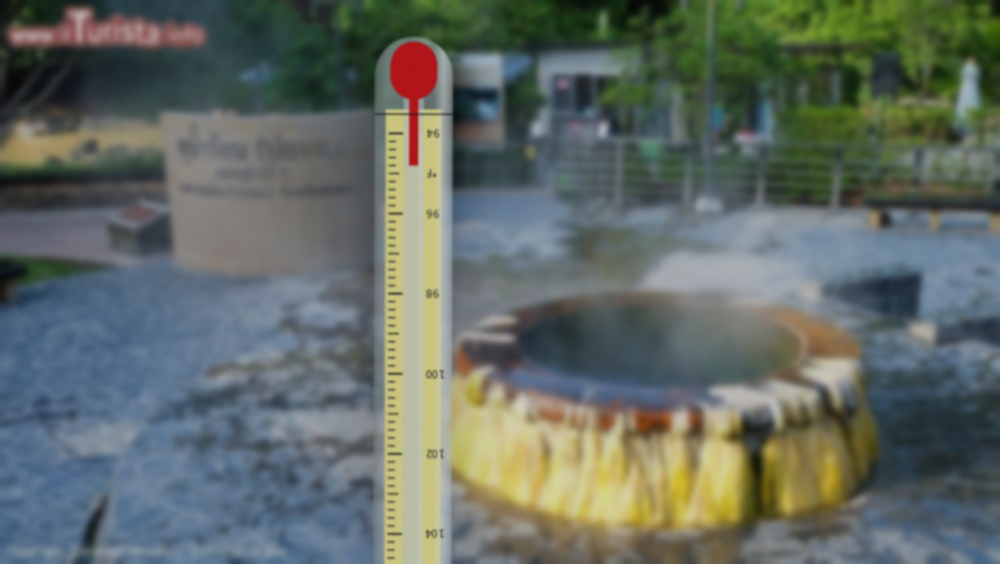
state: 94.8 °F
